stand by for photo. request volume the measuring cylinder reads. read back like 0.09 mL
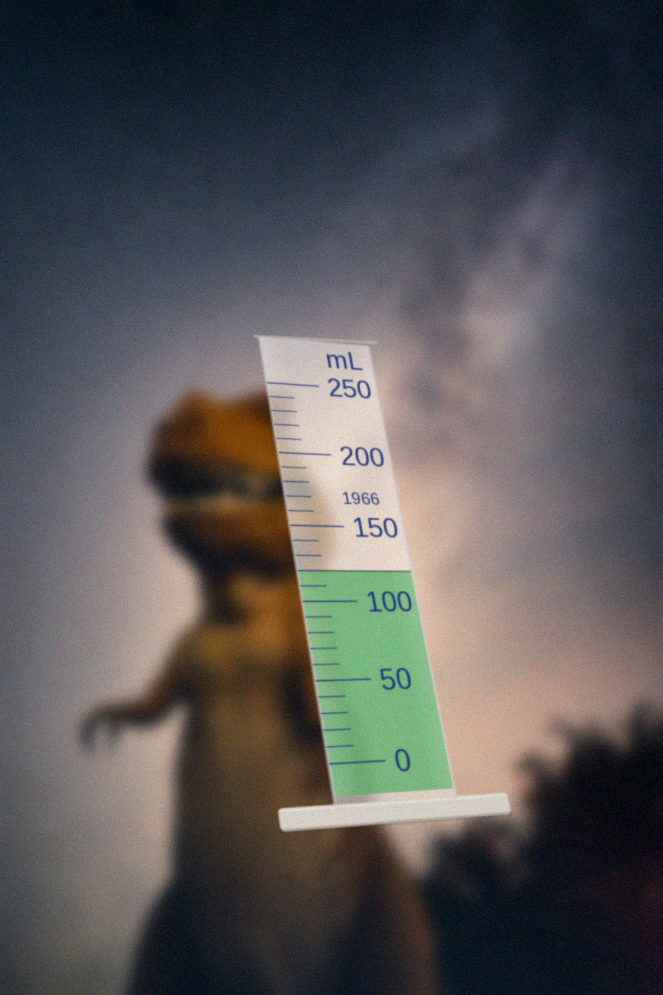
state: 120 mL
